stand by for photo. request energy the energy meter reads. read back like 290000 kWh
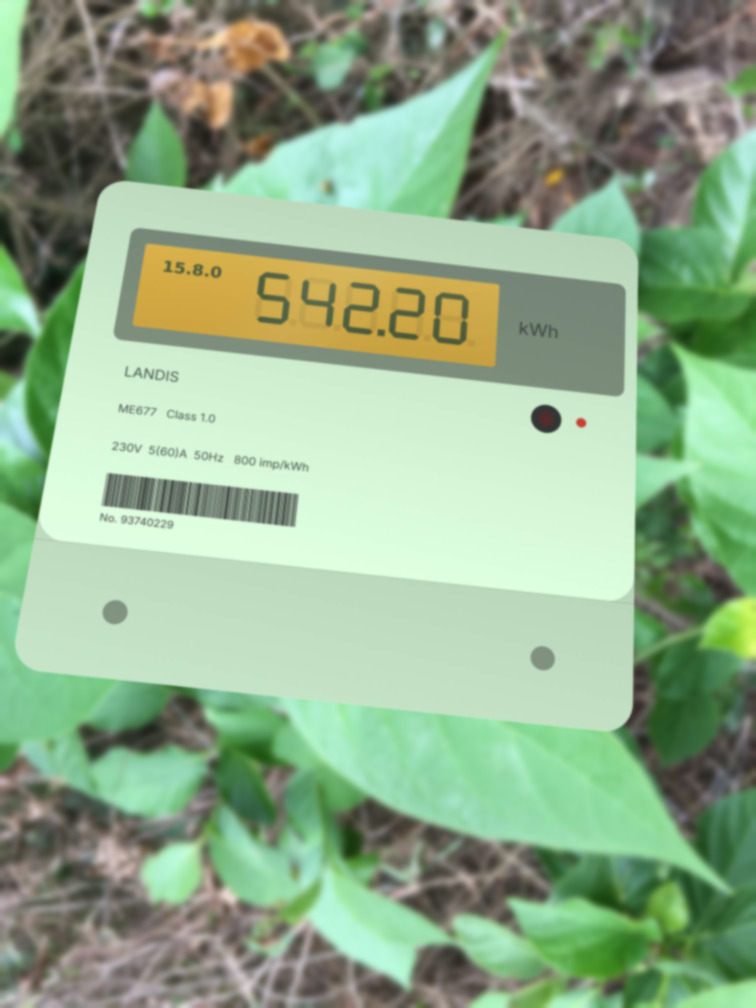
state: 542.20 kWh
